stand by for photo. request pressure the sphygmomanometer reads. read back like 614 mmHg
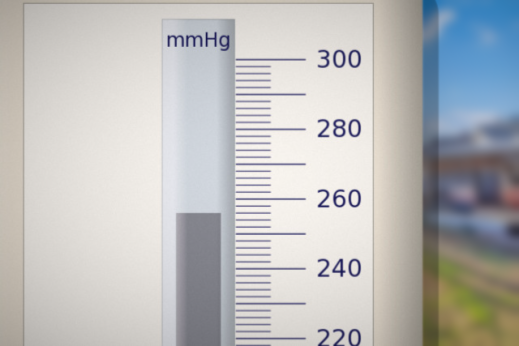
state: 256 mmHg
